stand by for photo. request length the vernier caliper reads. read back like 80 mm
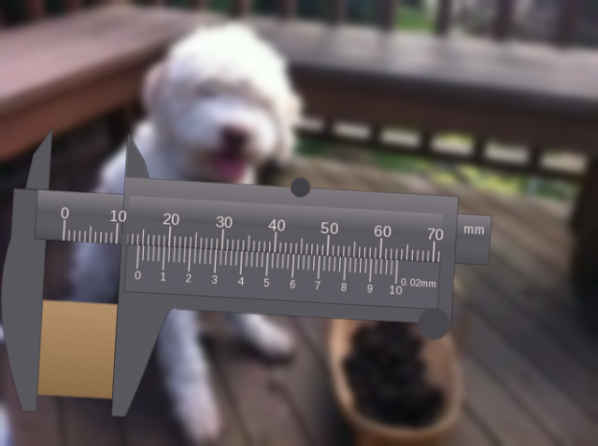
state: 14.2 mm
